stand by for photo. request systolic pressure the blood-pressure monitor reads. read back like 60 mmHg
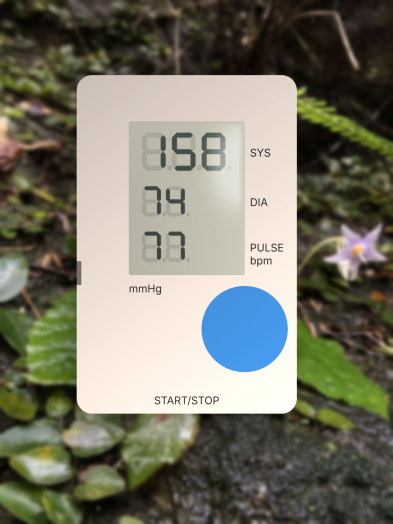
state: 158 mmHg
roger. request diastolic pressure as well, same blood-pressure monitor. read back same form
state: 74 mmHg
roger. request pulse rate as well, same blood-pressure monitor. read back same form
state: 77 bpm
